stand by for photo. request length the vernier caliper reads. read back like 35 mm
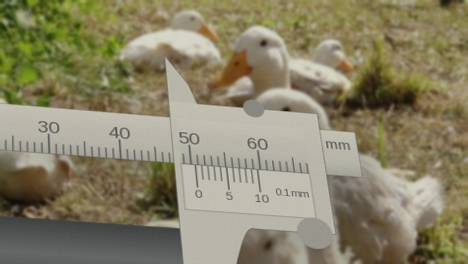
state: 50.6 mm
